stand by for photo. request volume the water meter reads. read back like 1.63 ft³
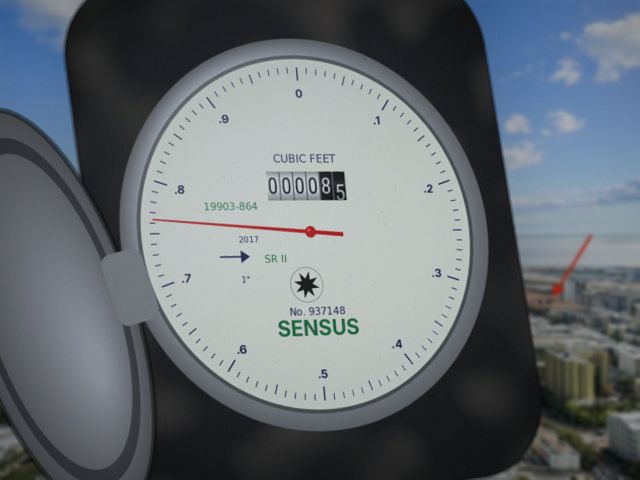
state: 84.76 ft³
